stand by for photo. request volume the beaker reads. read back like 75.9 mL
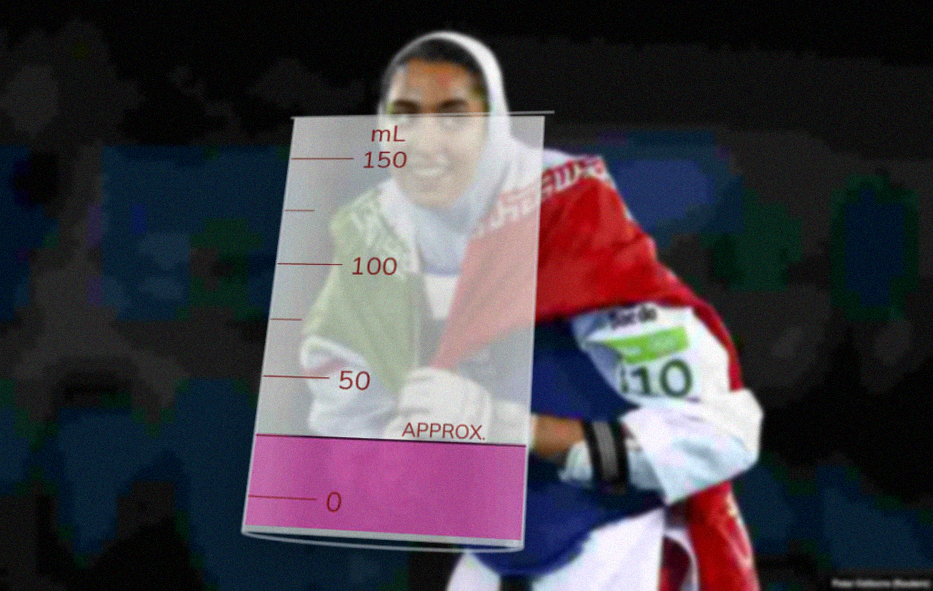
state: 25 mL
